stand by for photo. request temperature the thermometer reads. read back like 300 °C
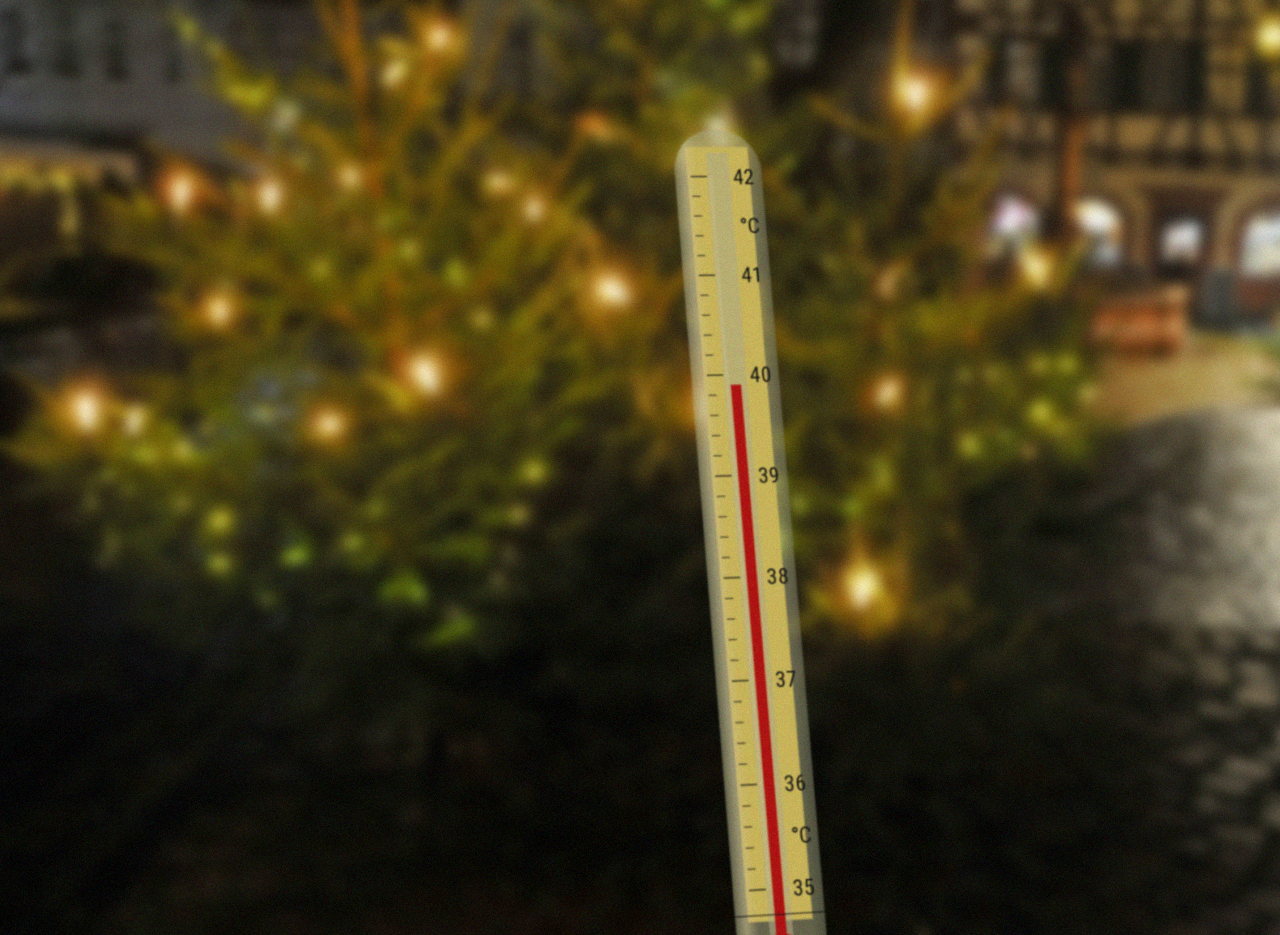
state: 39.9 °C
